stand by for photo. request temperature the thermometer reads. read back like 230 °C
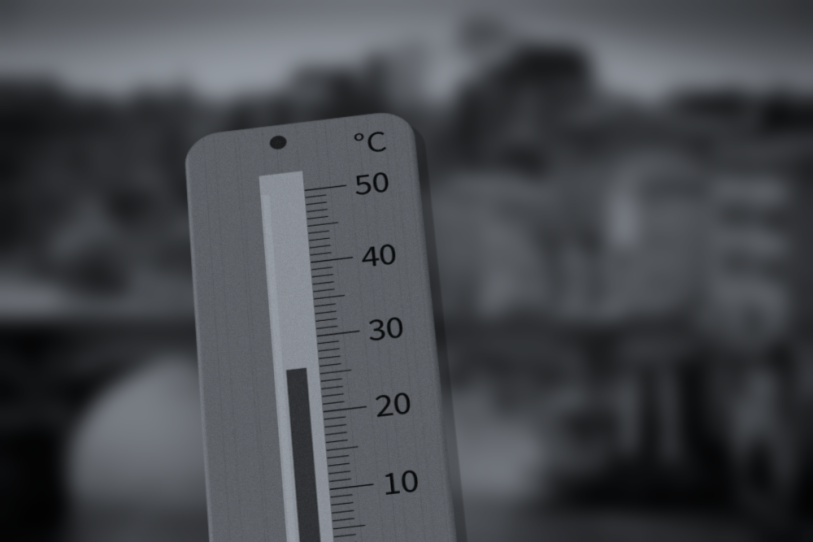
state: 26 °C
